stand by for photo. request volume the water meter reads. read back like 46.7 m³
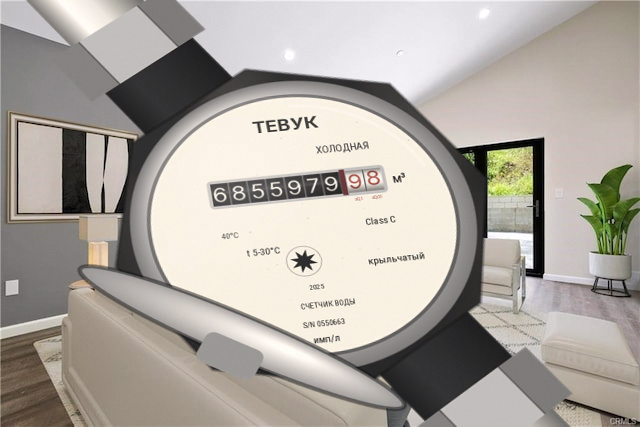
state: 6855979.98 m³
